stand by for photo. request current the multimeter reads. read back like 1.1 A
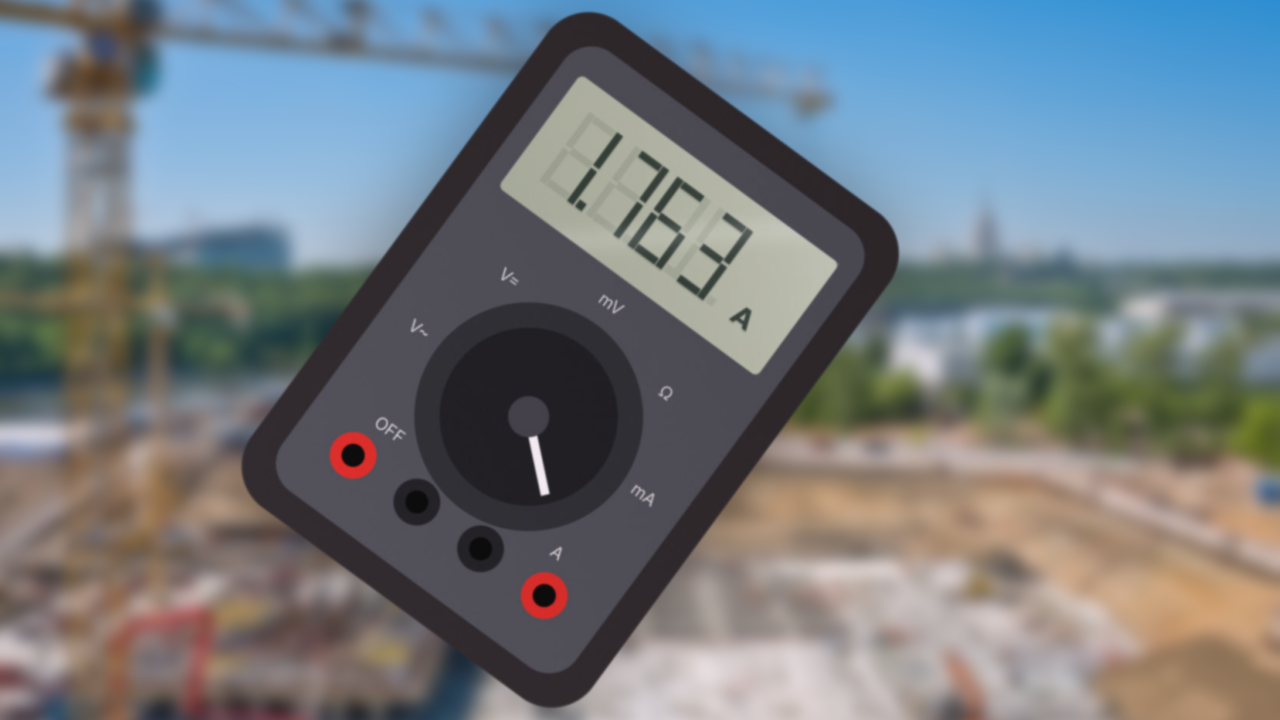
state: 1.763 A
